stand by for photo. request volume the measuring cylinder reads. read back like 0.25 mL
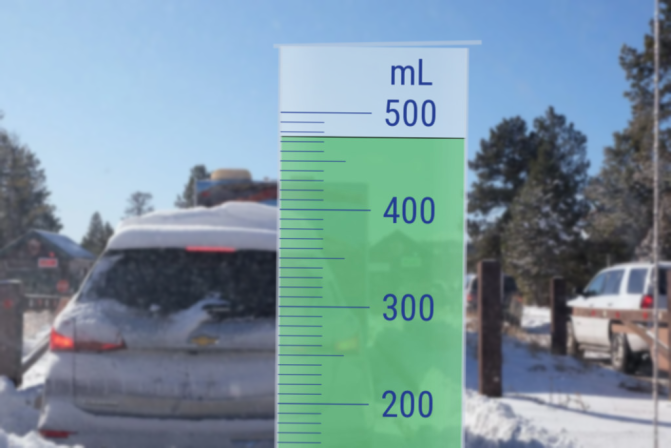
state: 475 mL
